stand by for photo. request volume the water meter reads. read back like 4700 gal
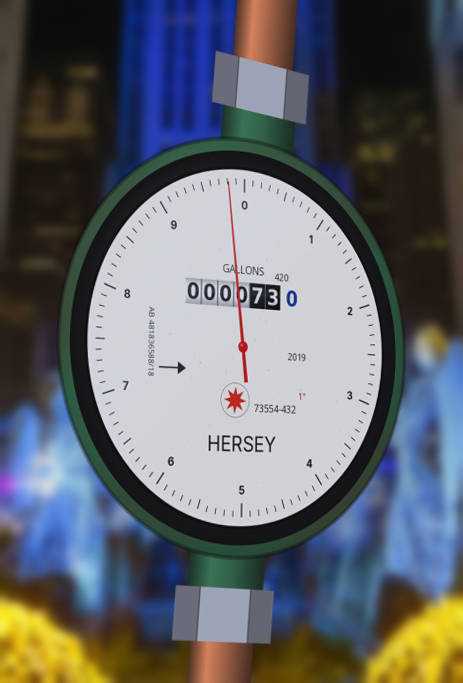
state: 729.8 gal
